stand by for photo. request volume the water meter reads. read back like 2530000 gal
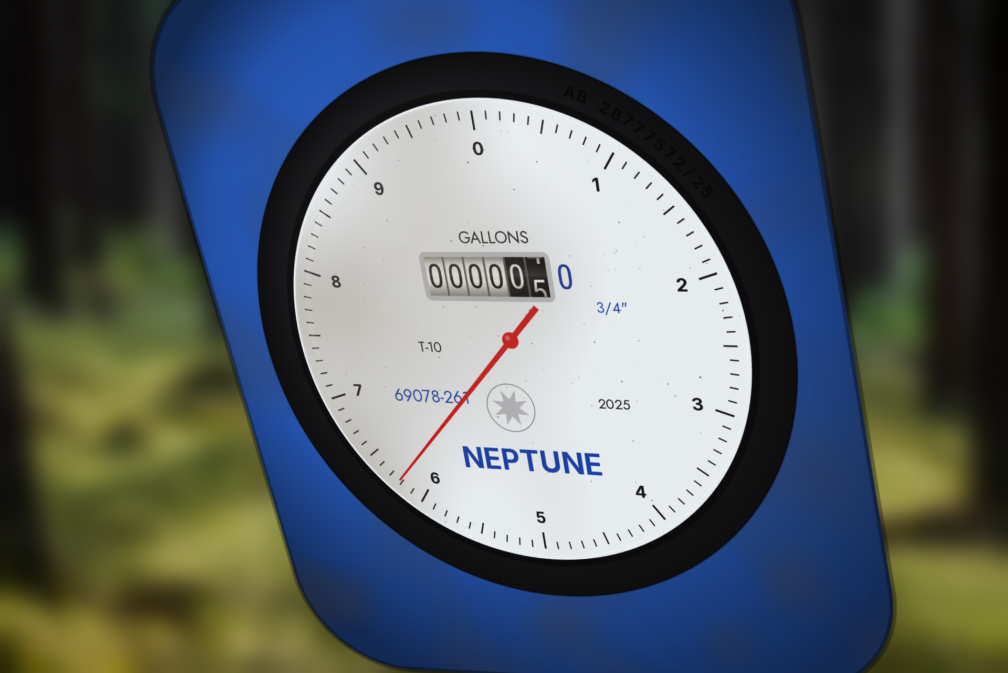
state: 46.2 gal
